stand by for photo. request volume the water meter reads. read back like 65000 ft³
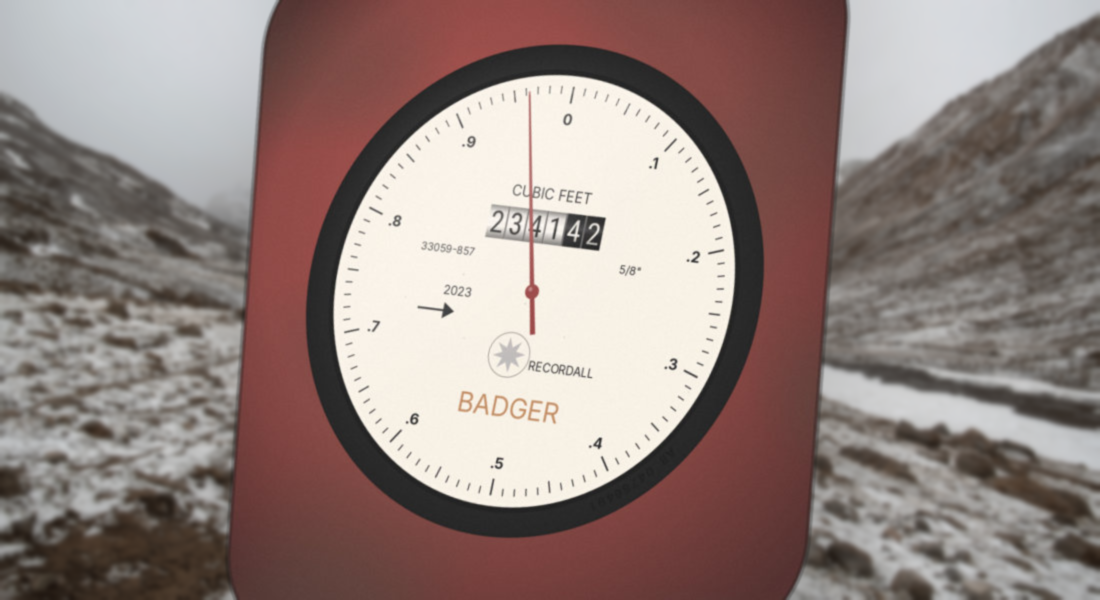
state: 234141.96 ft³
